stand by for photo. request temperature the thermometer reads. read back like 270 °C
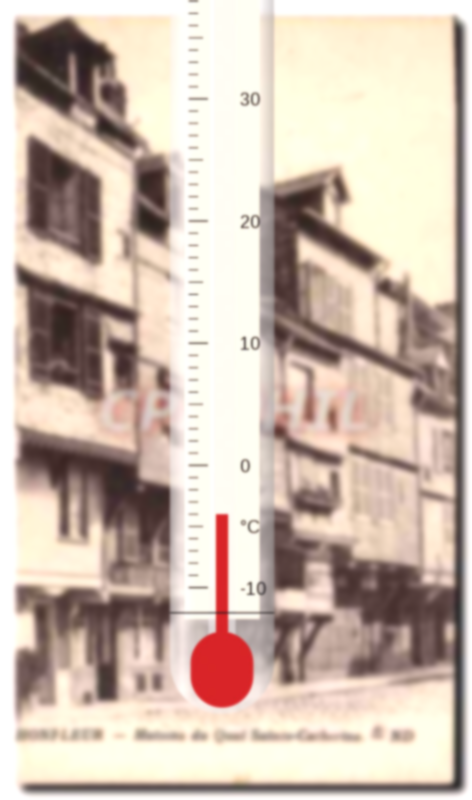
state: -4 °C
